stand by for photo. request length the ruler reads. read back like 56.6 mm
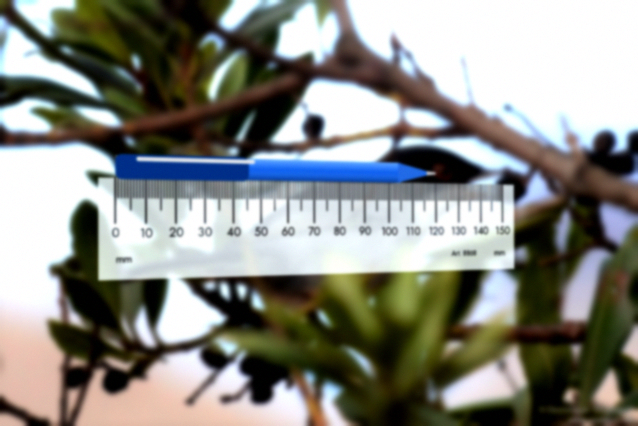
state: 120 mm
